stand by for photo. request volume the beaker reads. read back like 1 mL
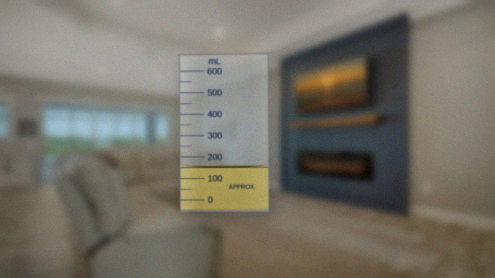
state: 150 mL
